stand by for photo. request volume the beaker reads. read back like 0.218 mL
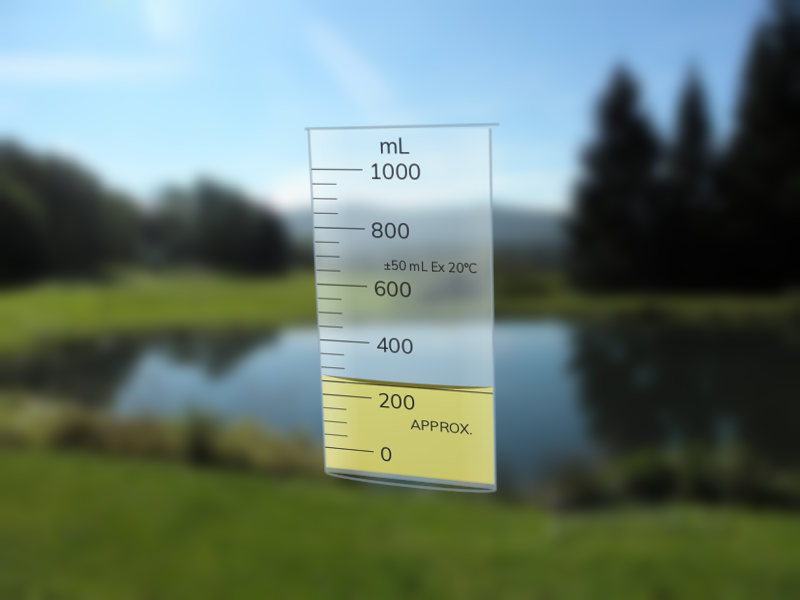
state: 250 mL
